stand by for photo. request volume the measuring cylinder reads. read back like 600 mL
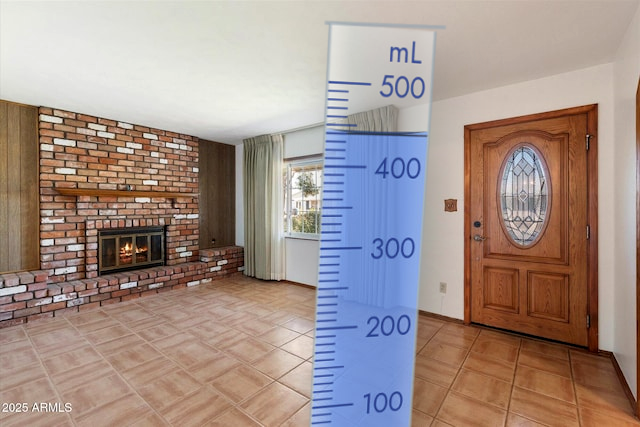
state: 440 mL
